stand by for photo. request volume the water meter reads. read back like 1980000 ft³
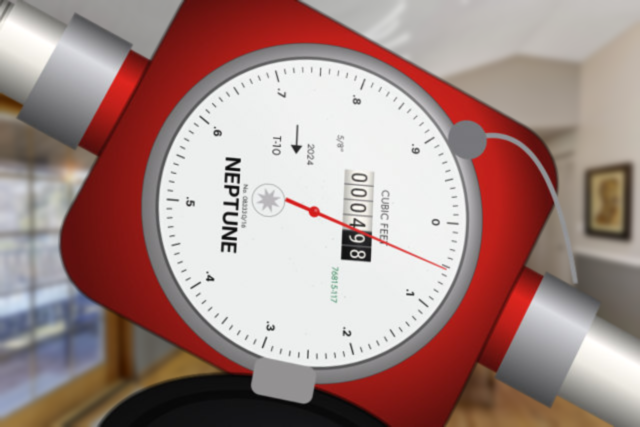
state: 498.05 ft³
